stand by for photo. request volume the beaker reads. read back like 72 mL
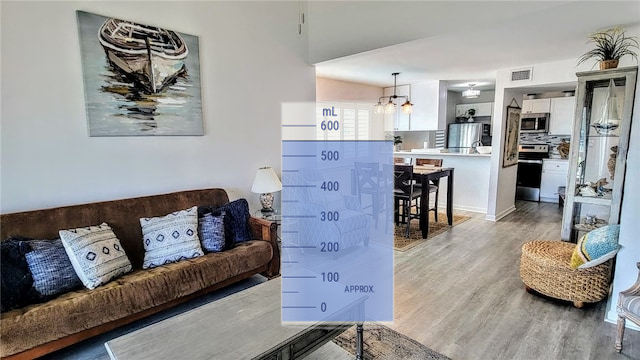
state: 550 mL
